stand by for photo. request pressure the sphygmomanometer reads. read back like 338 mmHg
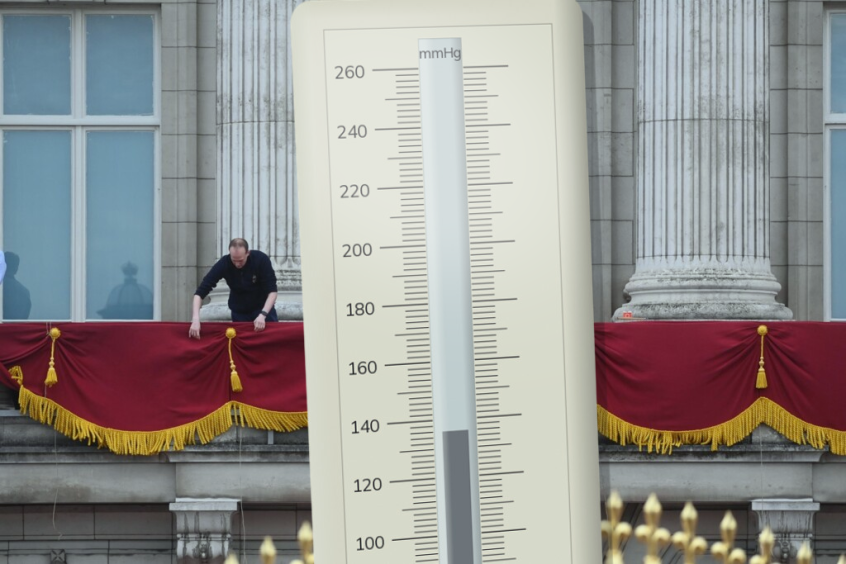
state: 136 mmHg
